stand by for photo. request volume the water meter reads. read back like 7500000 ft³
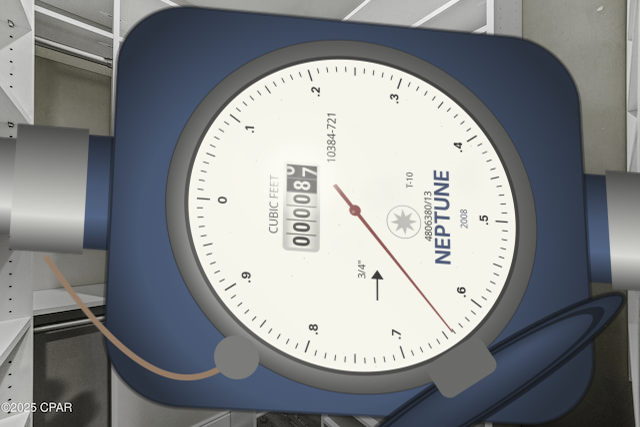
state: 86.64 ft³
